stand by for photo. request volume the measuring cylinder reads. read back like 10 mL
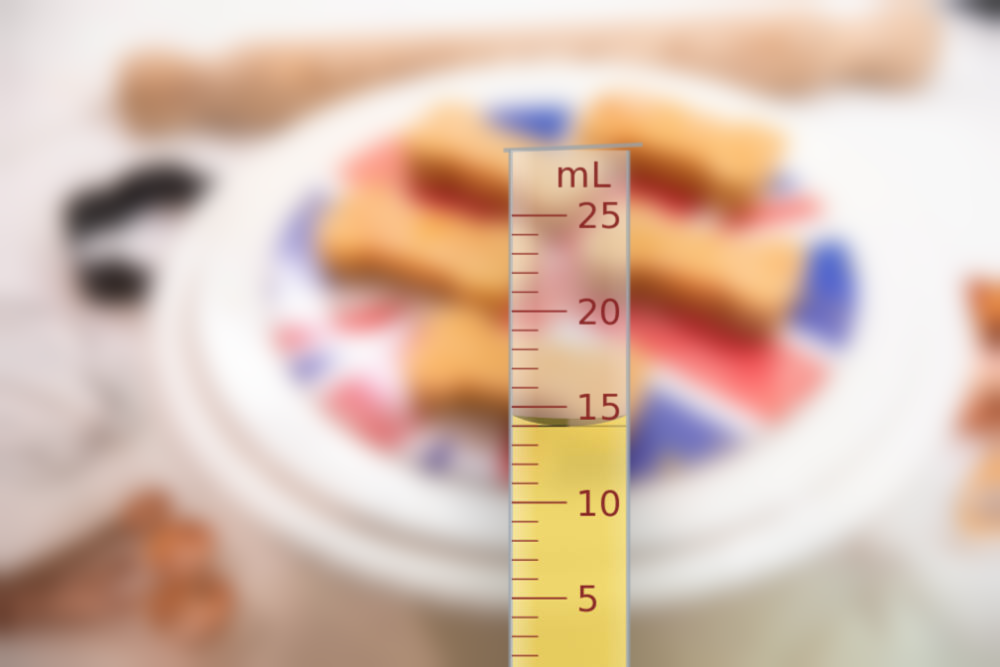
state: 14 mL
